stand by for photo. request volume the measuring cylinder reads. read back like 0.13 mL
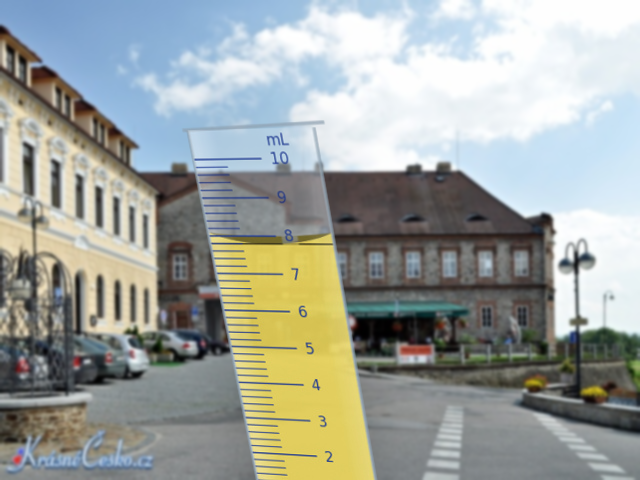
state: 7.8 mL
